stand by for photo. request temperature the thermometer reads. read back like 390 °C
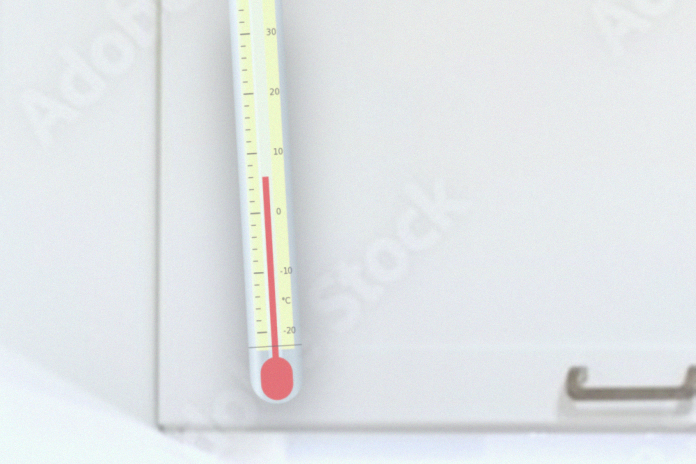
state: 6 °C
